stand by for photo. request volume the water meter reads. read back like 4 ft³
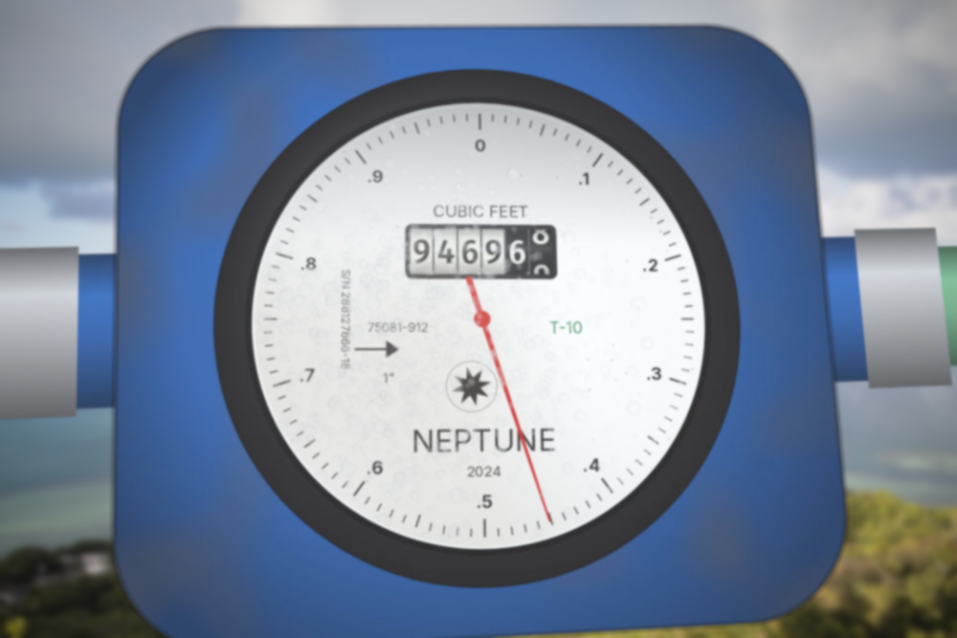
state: 946968.45 ft³
